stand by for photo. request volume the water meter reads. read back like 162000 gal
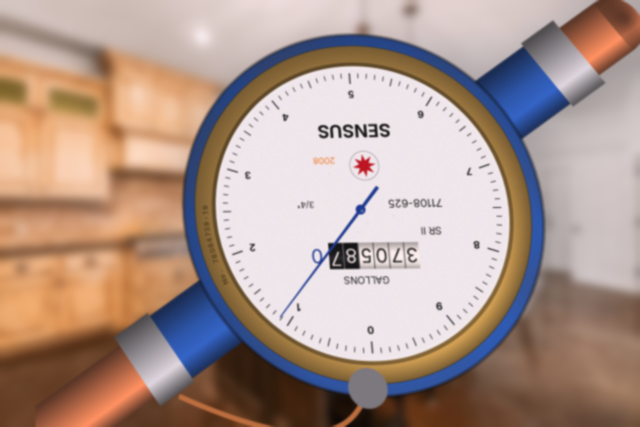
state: 3705871.1 gal
